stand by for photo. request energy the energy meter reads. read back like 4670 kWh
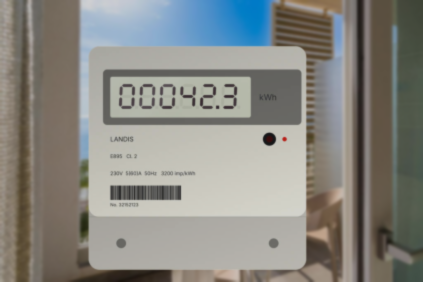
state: 42.3 kWh
